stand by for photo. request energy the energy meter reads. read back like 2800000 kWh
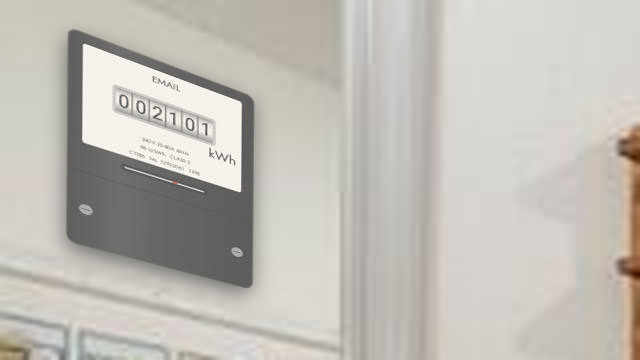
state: 2101 kWh
